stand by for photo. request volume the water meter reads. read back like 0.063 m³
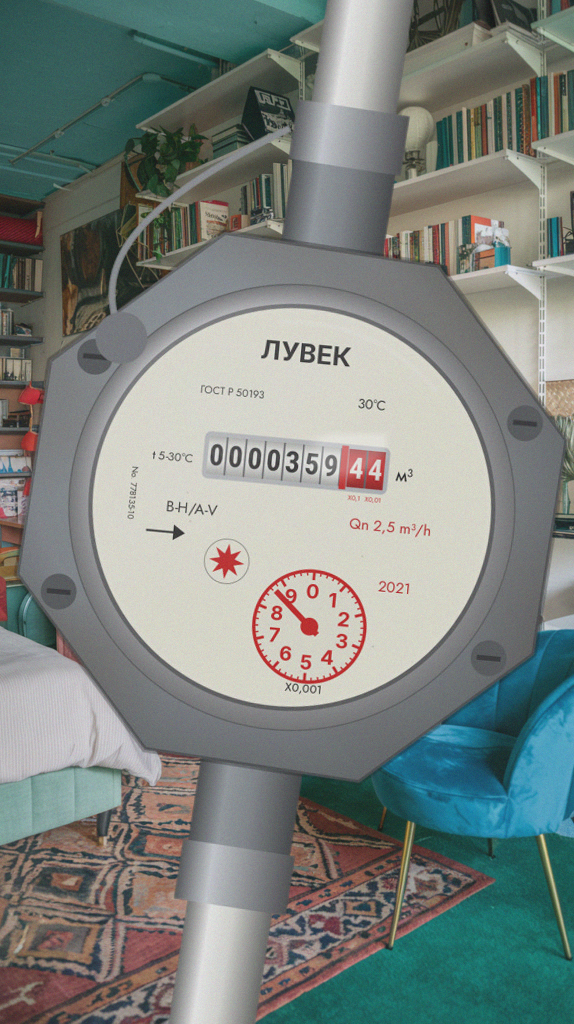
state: 359.448 m³
